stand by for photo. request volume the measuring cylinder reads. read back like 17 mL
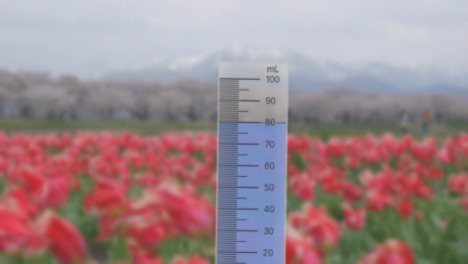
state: 80 mL
